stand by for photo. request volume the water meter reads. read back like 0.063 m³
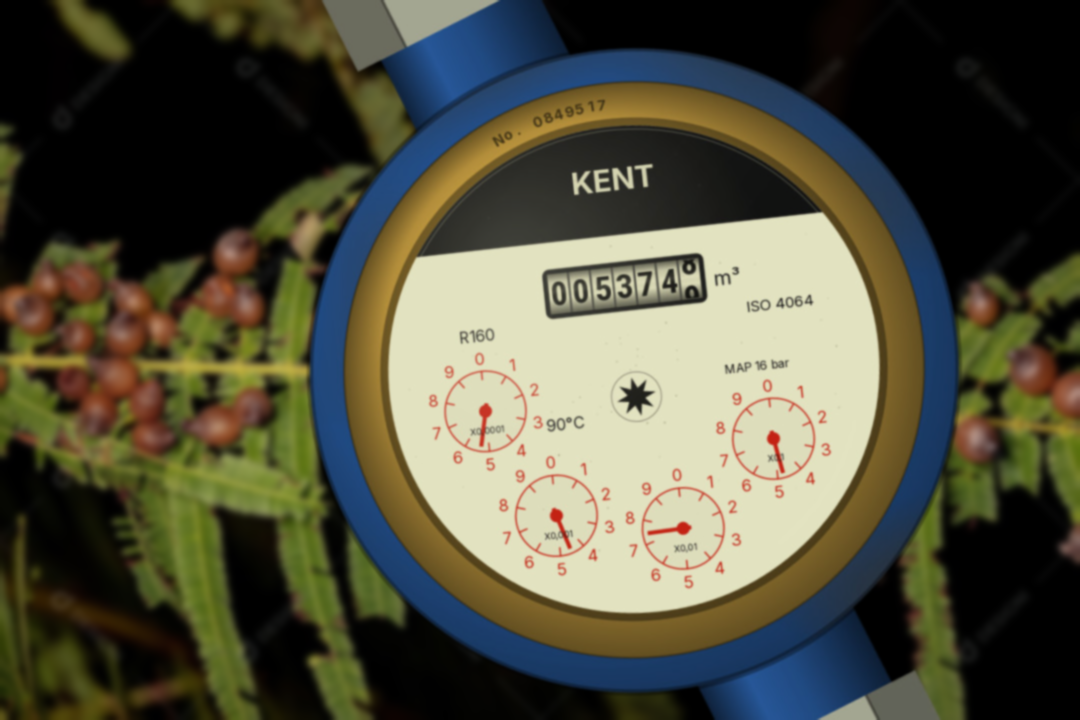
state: 53748.4745 m³
